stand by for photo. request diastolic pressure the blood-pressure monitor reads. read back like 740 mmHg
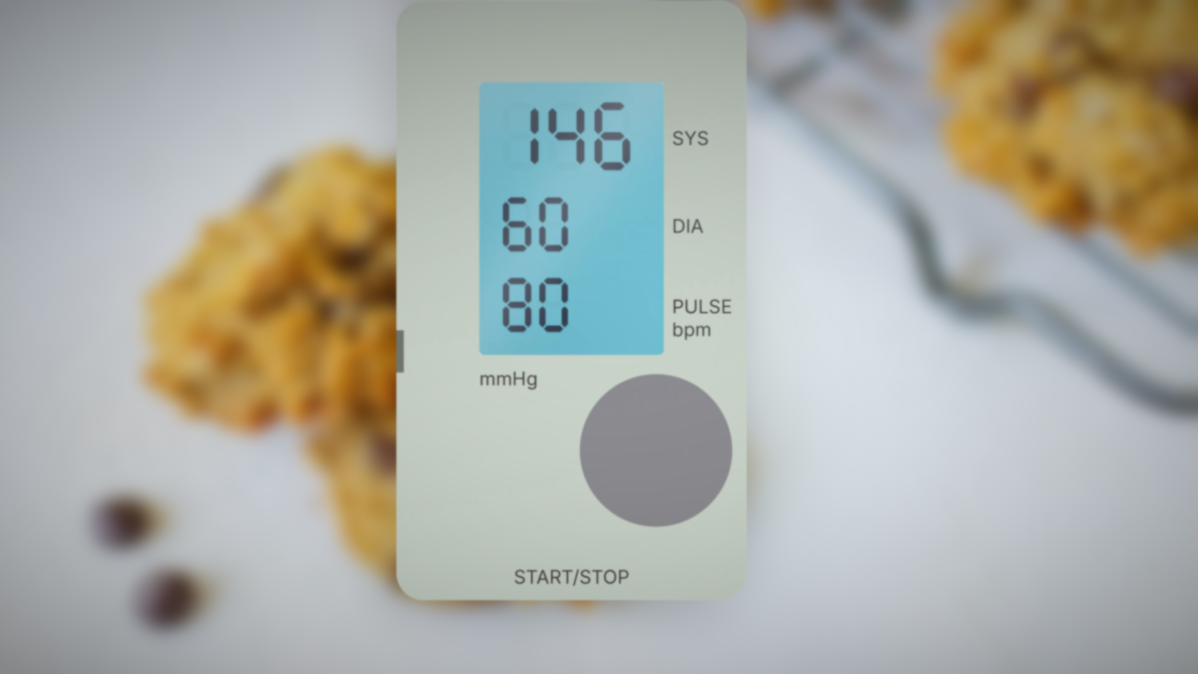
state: 60 mmHg
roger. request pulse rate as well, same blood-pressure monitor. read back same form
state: 80 bpm
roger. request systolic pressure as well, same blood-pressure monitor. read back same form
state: 146 mmHg
